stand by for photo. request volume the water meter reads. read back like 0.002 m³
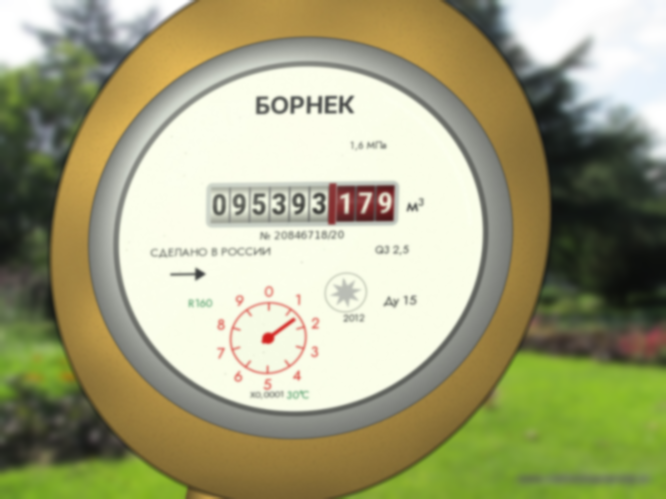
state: 95393.1791 m³
